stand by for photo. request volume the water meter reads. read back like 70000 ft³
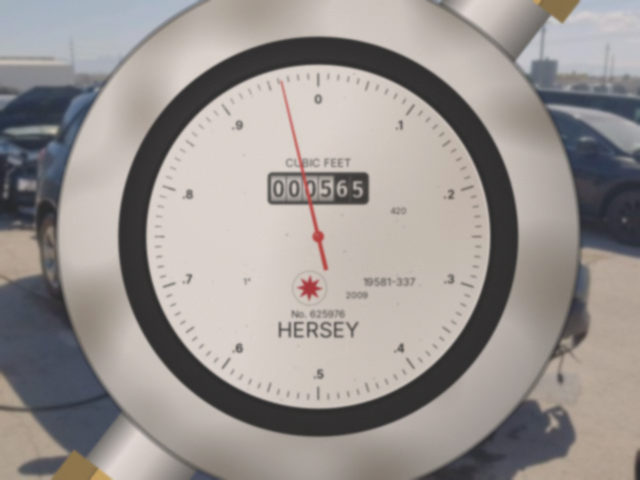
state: 564.96 ft³
